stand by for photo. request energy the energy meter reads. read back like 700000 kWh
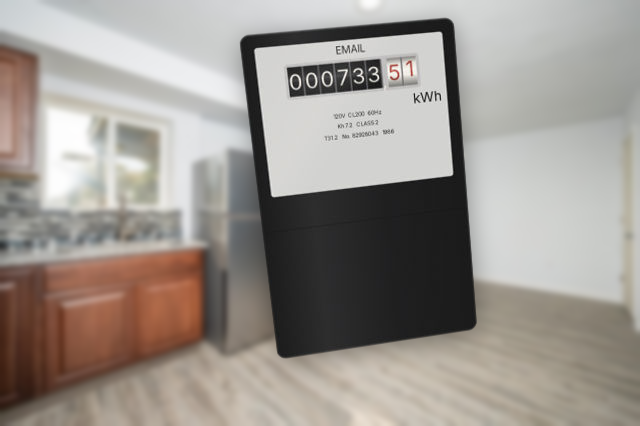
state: 733.51 kWh
